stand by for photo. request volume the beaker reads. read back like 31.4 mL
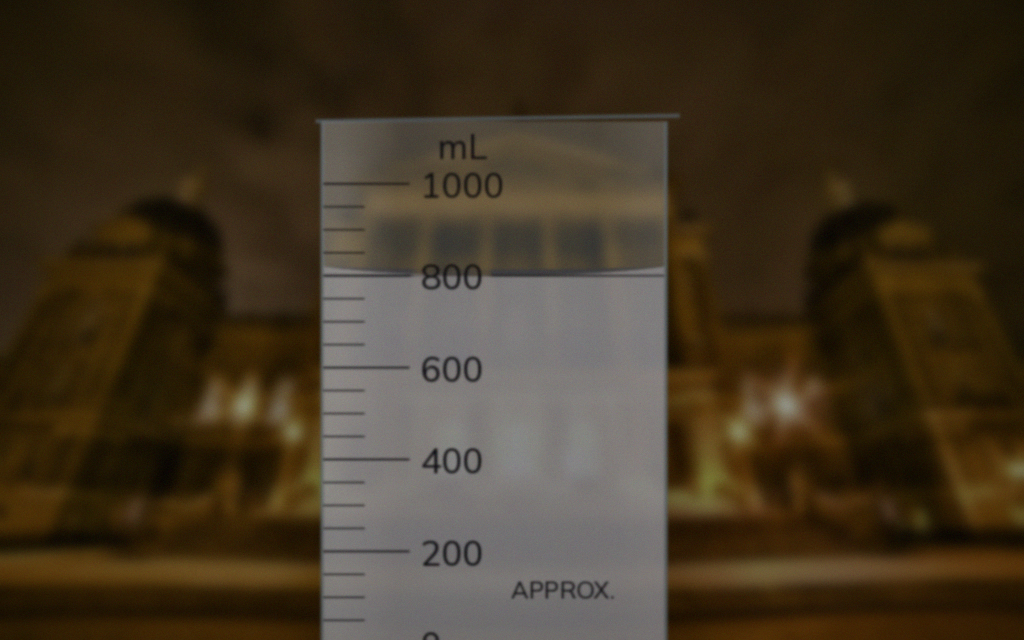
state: 800 mL
